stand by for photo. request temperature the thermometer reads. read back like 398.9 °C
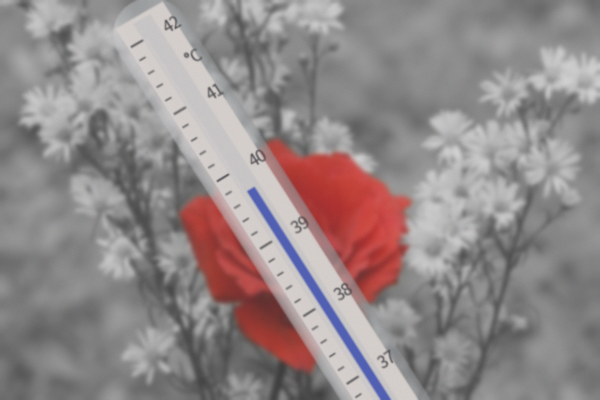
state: 39.7 °C
